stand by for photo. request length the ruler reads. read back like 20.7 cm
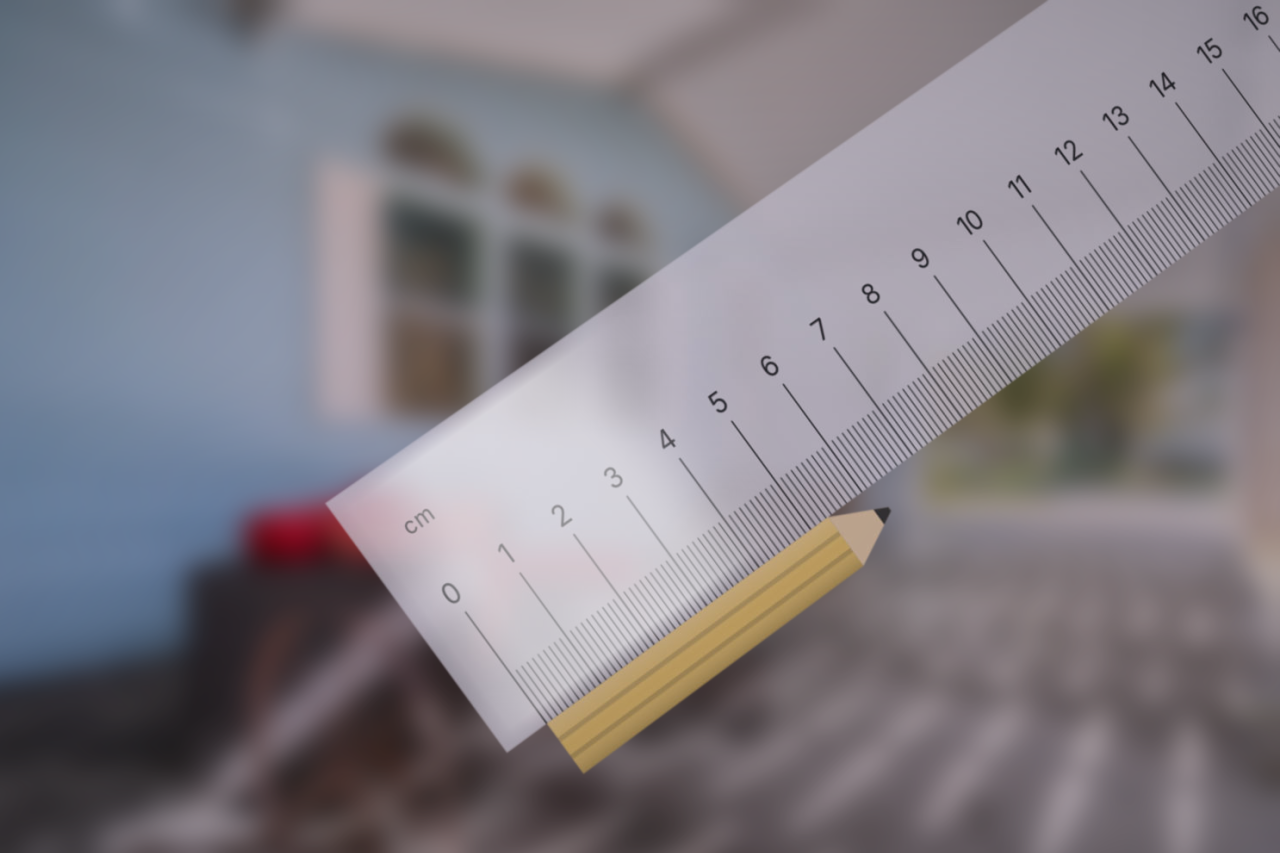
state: 6.2 cm
